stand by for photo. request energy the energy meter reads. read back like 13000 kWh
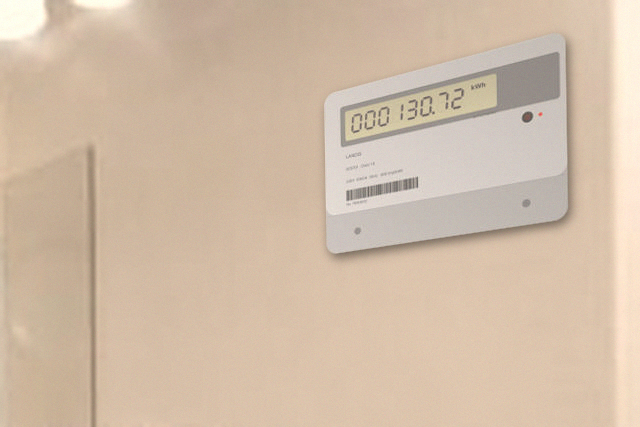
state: 130.72 kWh
